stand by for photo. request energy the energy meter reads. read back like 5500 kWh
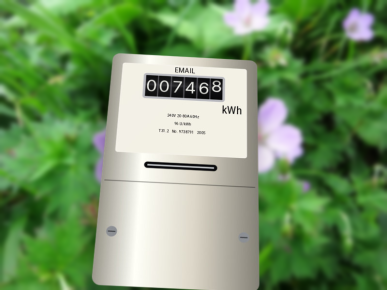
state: 7468 kWh
